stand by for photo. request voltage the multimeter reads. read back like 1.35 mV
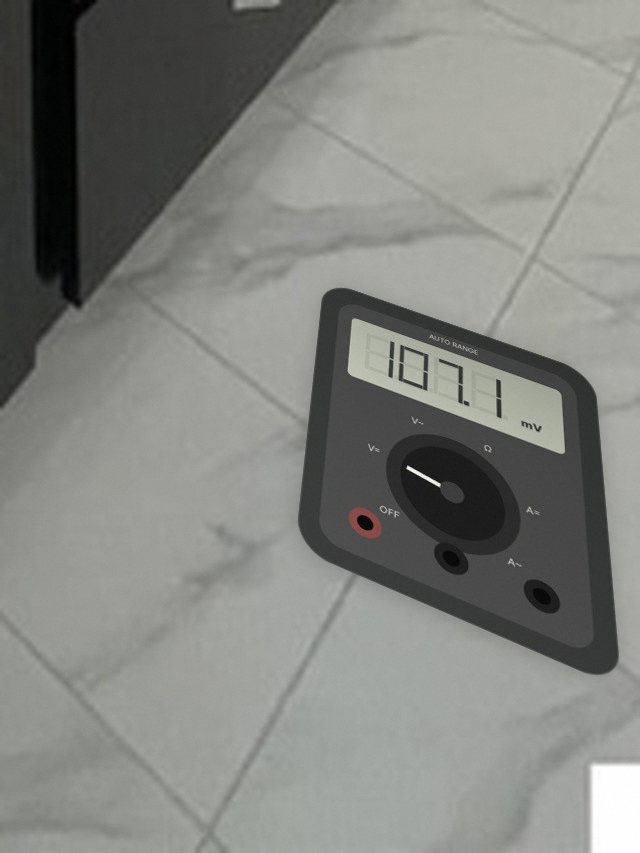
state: 107.1 mV
